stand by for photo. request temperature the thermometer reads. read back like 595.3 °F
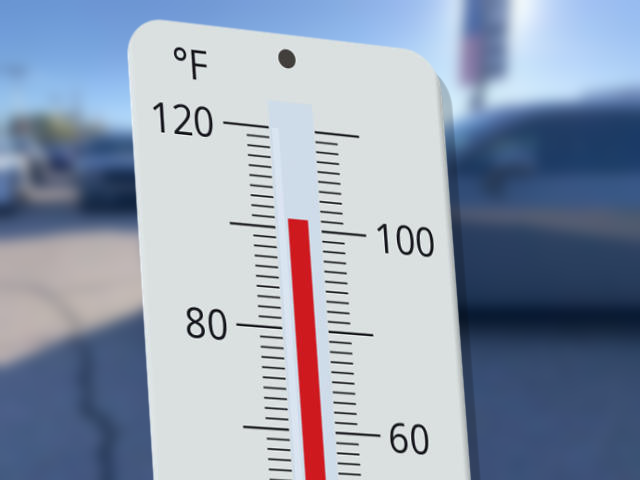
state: 102 °F
